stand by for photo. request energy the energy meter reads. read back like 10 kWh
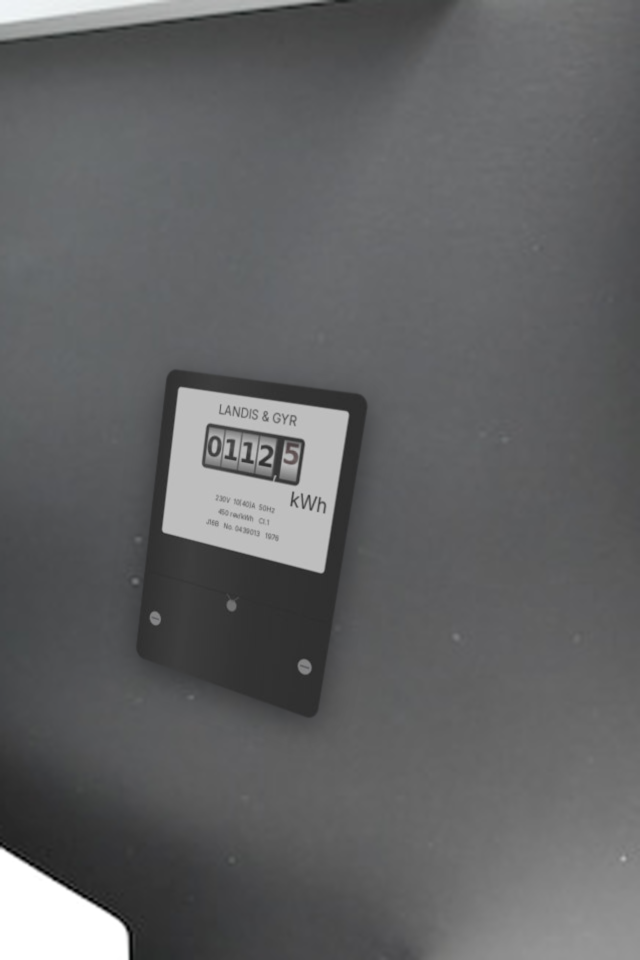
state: 112.5 kWh
